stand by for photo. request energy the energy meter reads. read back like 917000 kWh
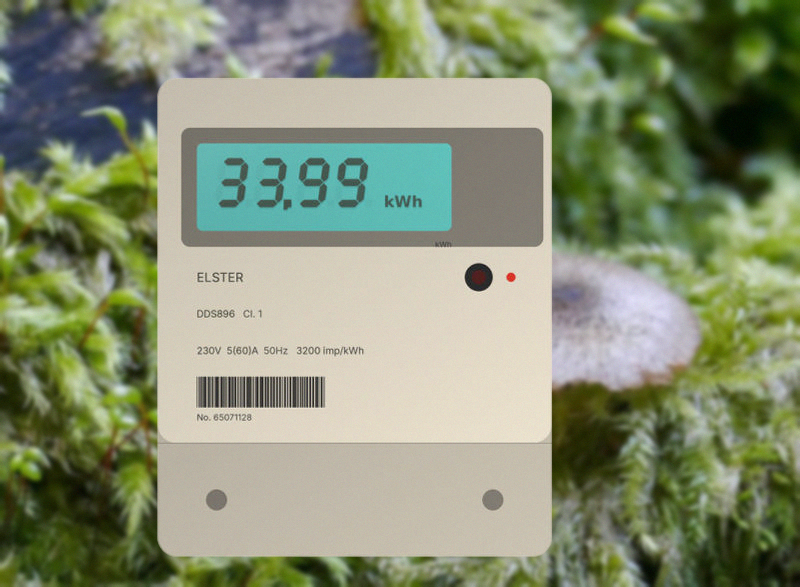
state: 33.99 kWh
